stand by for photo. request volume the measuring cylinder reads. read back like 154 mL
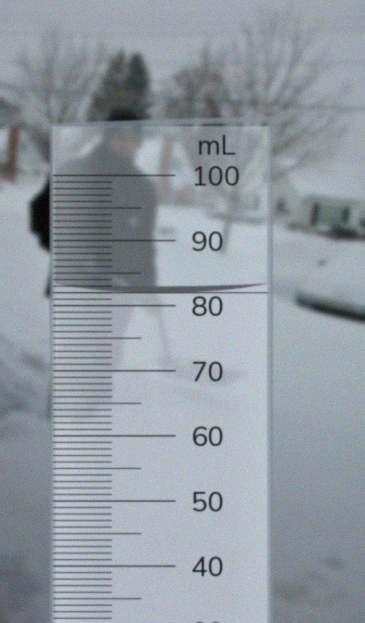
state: 82 mL
